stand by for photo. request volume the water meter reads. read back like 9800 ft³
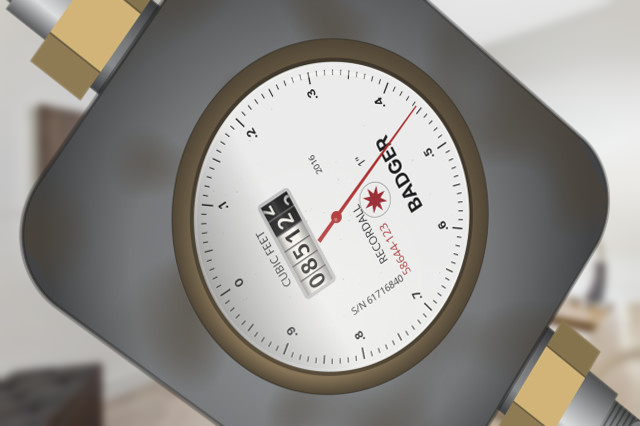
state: 85122.44 ft³
